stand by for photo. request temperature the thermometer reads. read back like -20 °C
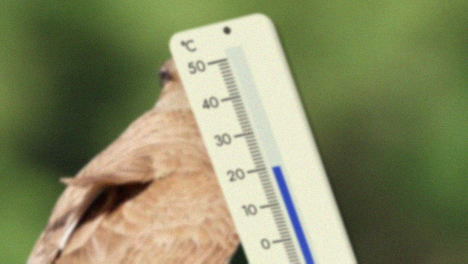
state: 20 °C
